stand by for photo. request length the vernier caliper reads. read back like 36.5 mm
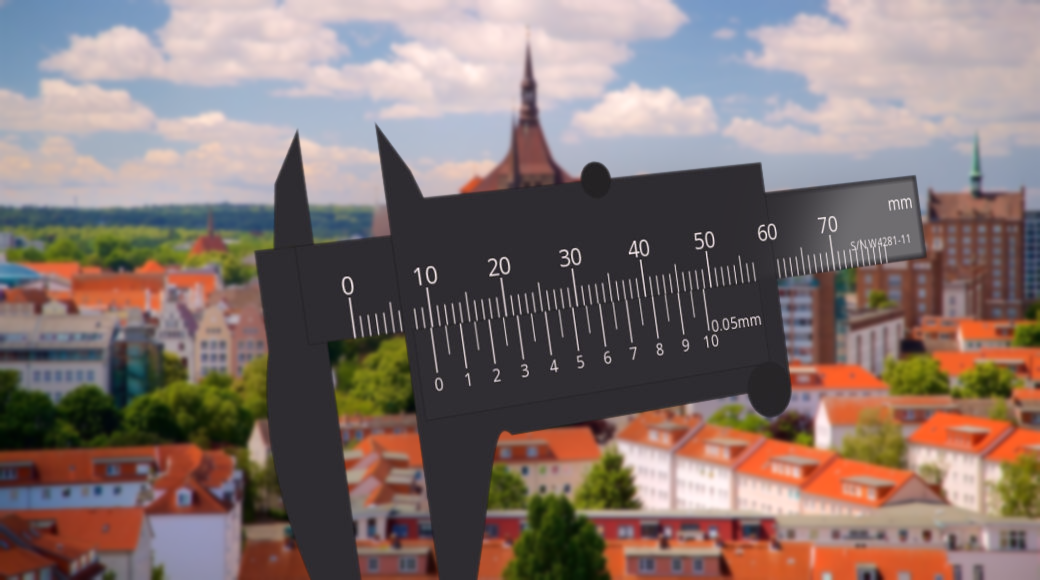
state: 9.8 mm
